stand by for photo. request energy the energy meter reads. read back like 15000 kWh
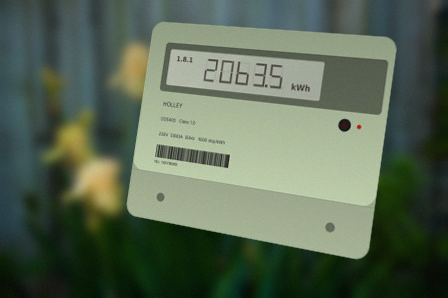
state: 2063.5 kWh
